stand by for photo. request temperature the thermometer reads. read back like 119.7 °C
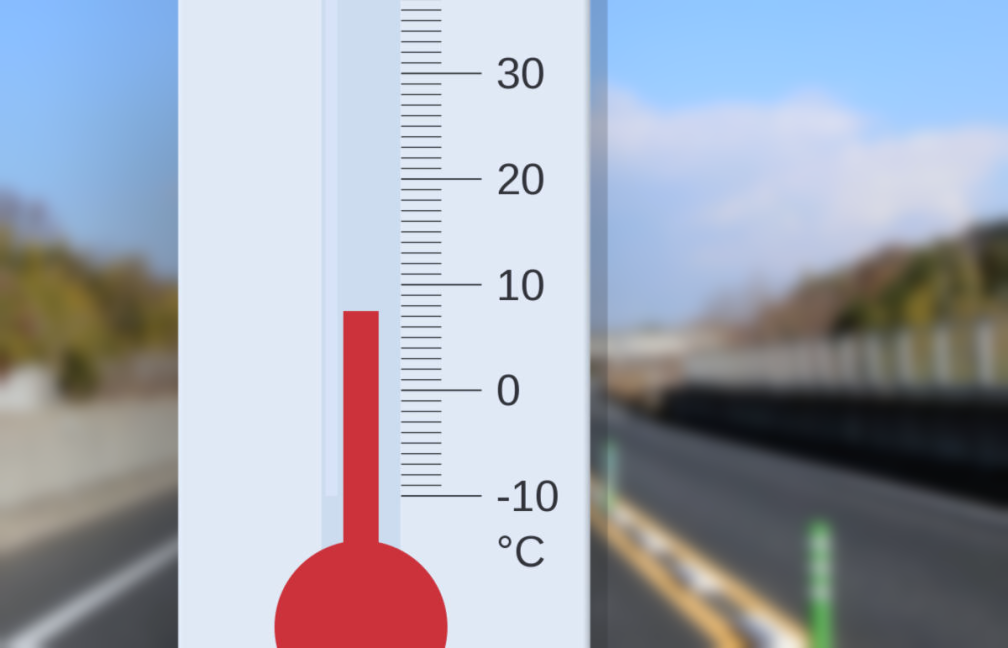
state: 7.5 °C
